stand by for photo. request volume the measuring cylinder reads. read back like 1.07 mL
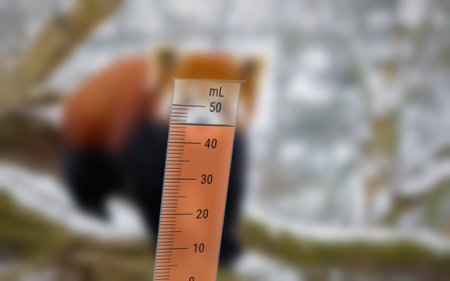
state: 45 mL
